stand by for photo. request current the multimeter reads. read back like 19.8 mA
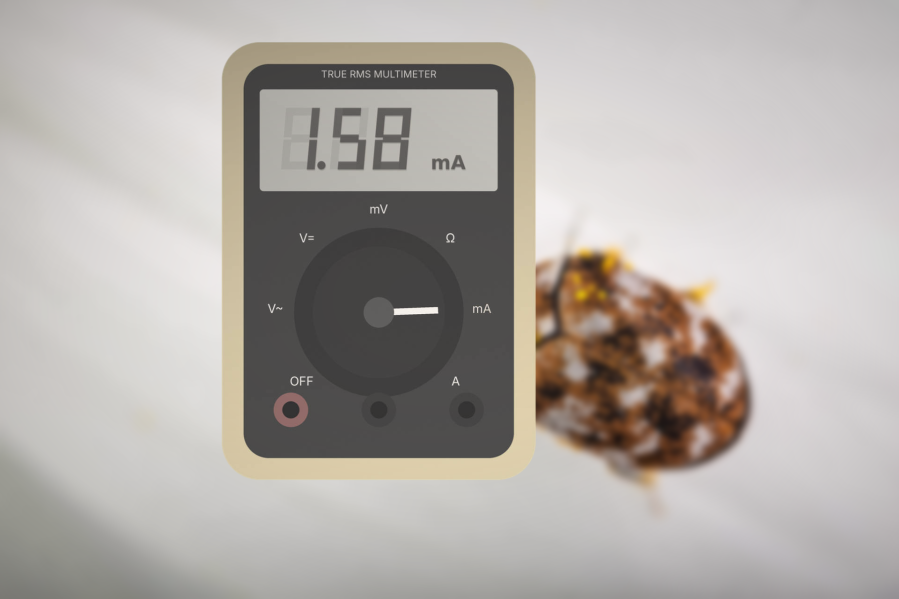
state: 1.58 mA
